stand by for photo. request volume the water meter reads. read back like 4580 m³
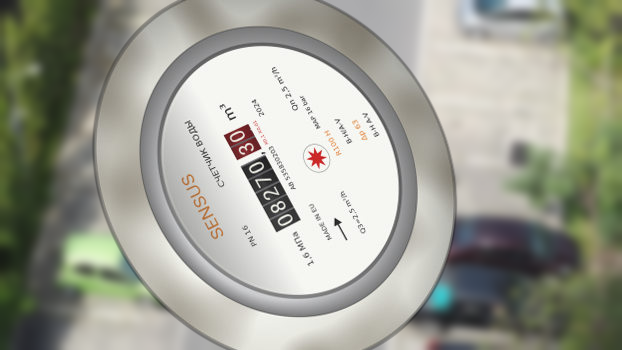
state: 8270.30 m³
